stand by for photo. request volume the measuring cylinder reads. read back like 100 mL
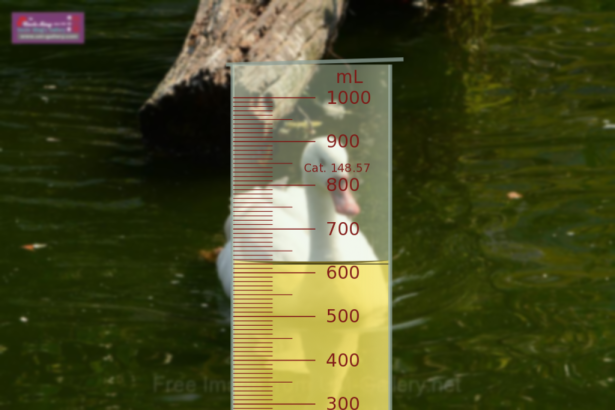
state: 620 mL
